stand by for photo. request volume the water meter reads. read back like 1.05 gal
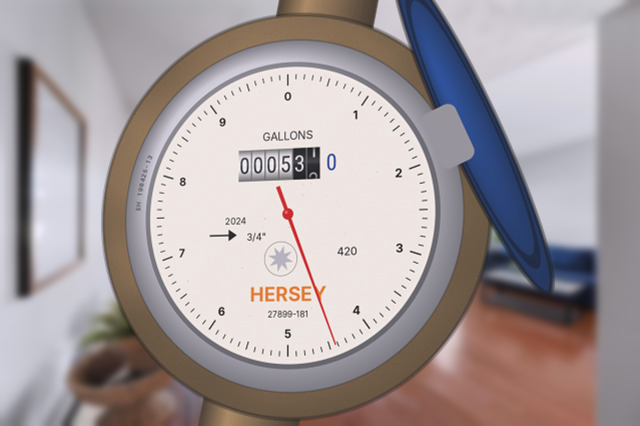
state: 5314.4 gal
